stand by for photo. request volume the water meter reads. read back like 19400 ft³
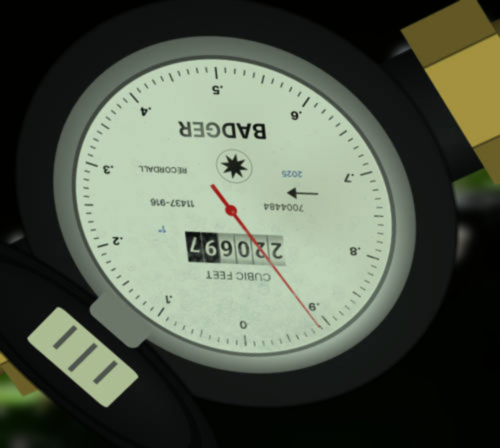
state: 220696.91 ft³
